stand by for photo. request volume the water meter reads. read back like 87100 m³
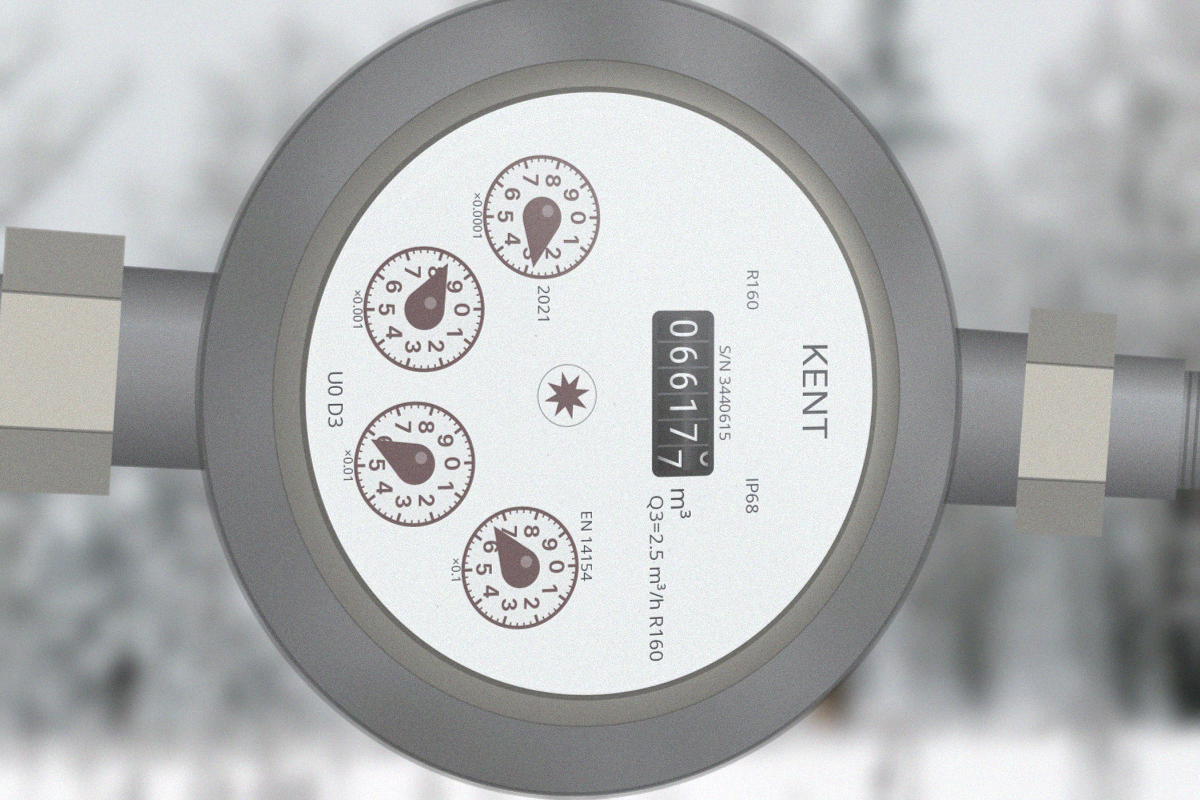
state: 66176.6582 m³
